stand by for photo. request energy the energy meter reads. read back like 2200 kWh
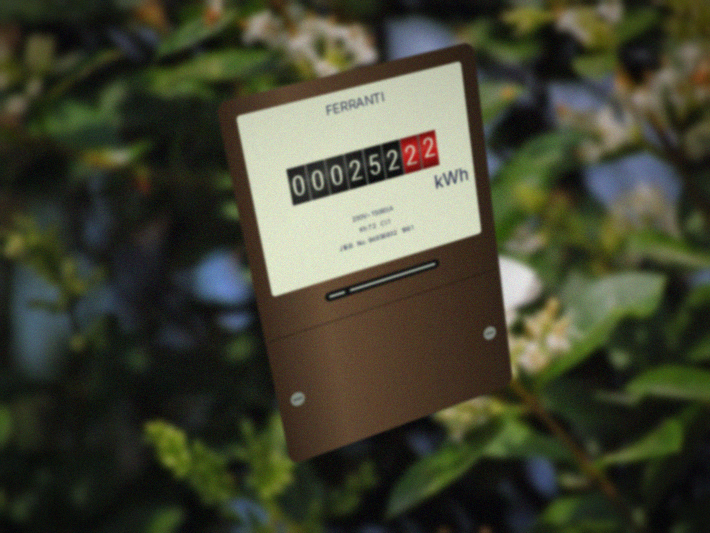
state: 252.22 kWh
